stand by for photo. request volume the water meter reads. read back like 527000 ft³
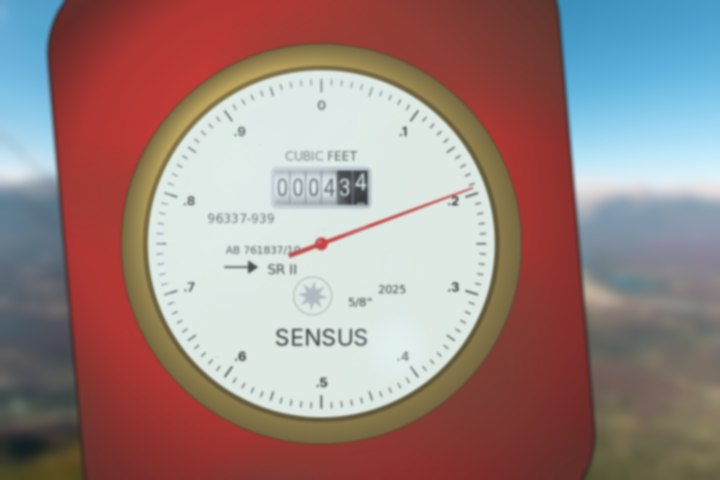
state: 434.19 ft³
